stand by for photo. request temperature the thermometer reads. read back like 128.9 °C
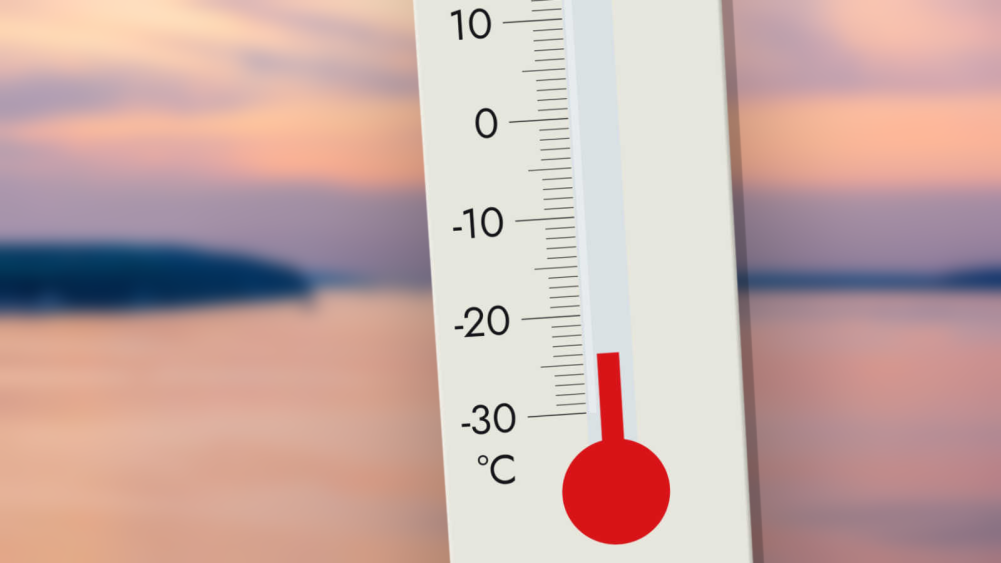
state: -24 °C
